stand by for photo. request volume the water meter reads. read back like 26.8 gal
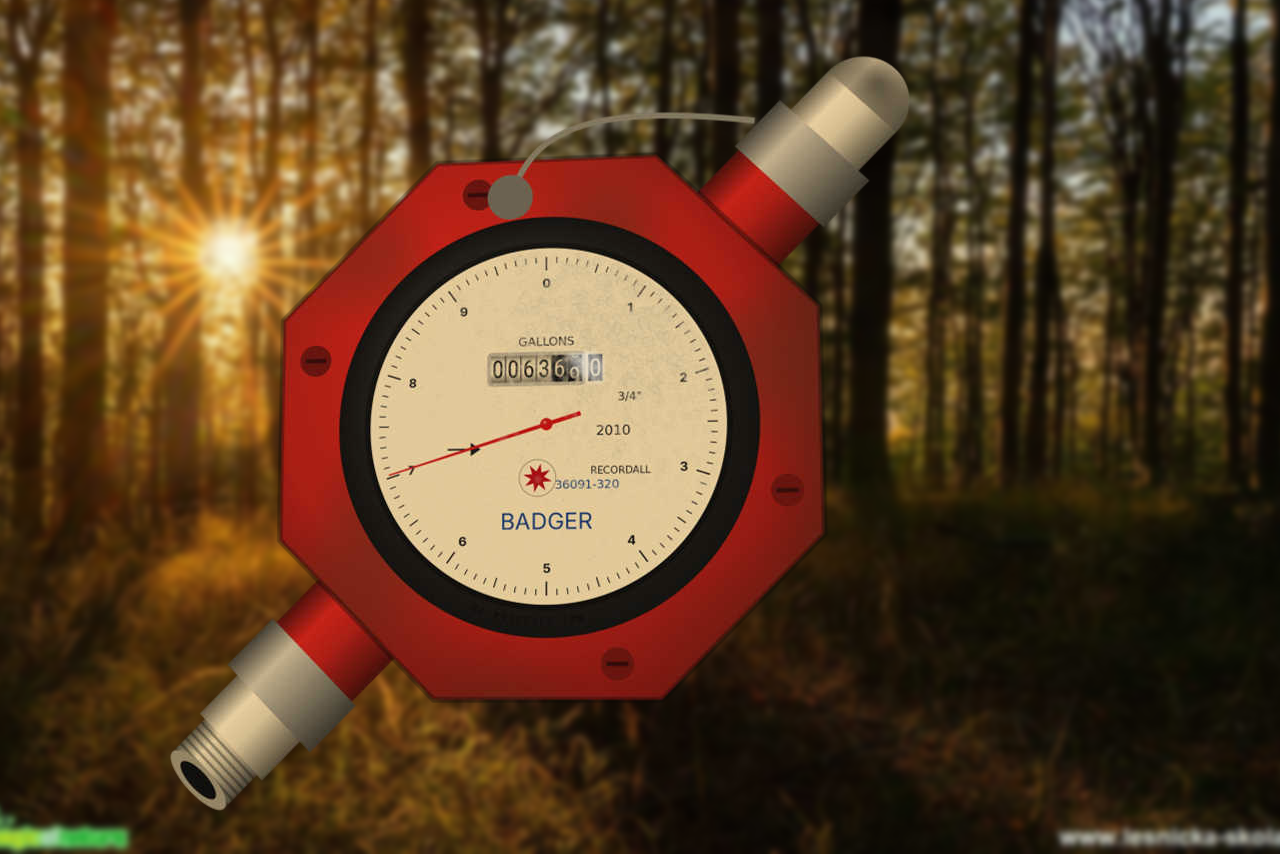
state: 63687.0 gal
